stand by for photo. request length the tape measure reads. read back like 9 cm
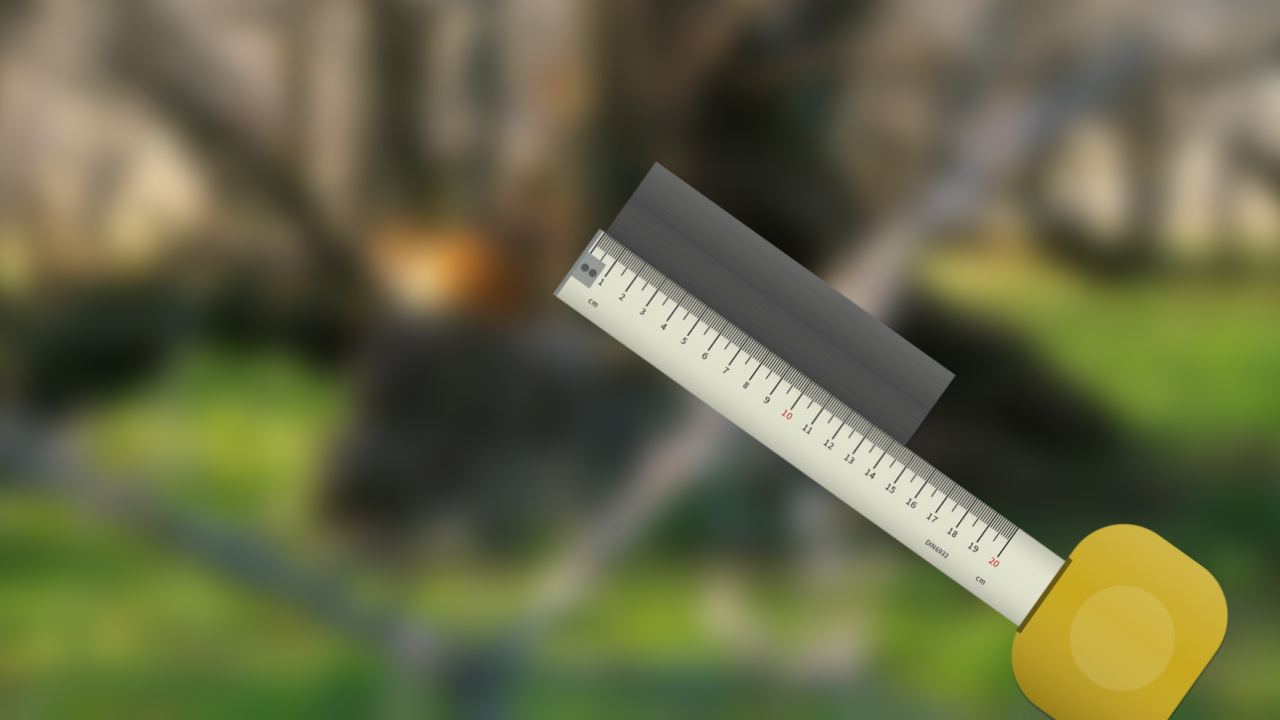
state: 14.5 cm
